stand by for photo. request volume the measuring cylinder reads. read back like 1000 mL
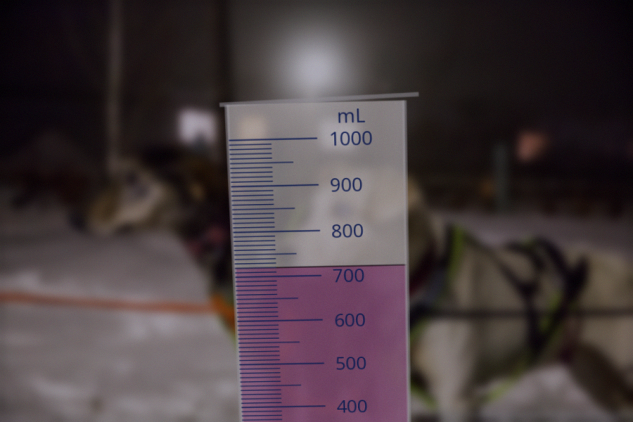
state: 720 mL
